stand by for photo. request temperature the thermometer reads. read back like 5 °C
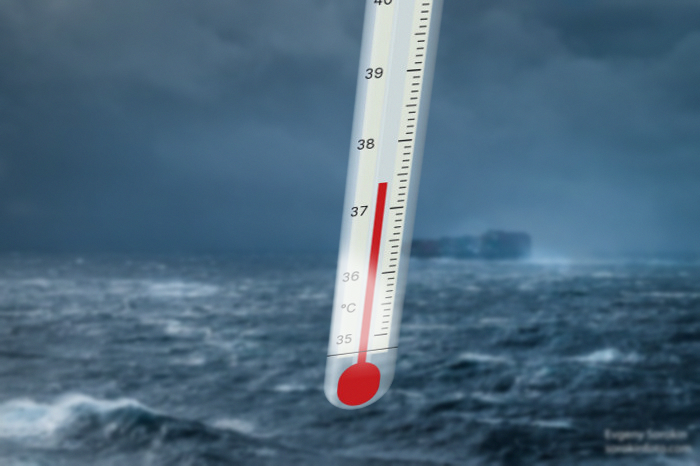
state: 37.4 °C
